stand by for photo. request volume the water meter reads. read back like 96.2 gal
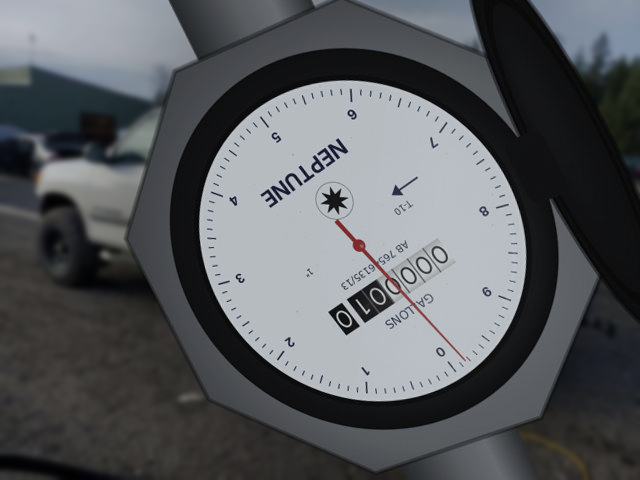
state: 9.8 gal
